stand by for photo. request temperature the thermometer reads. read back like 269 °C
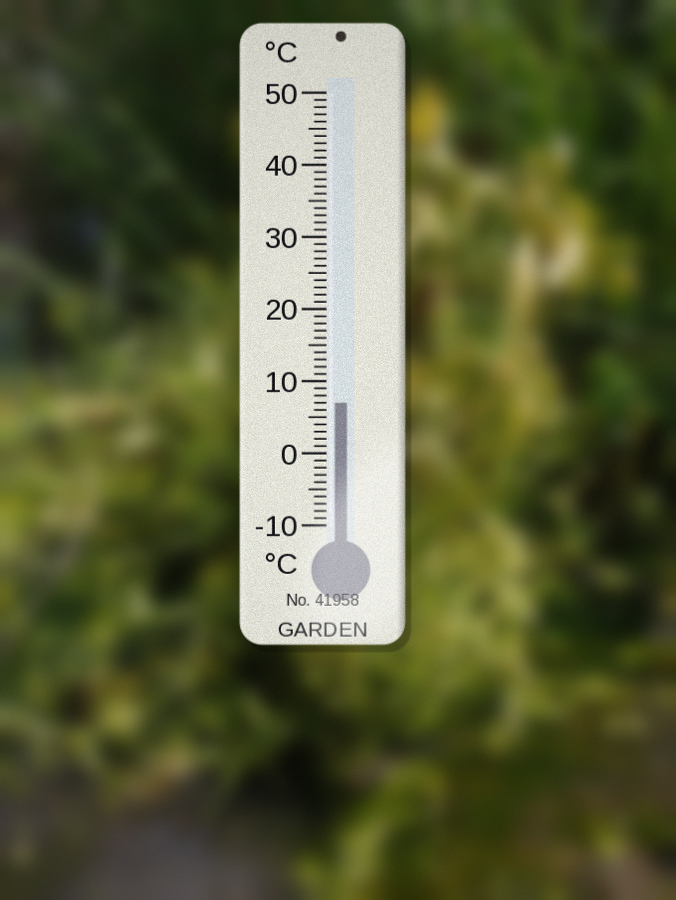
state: 7 °C
